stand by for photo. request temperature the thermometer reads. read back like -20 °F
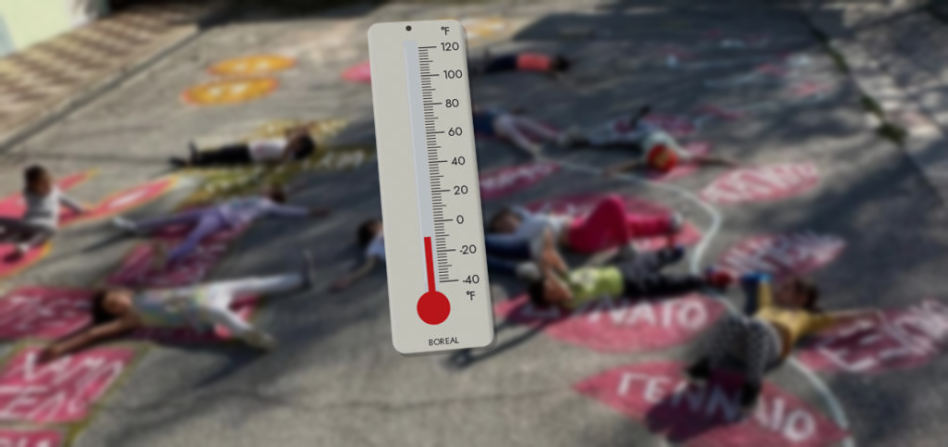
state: -10 °F
